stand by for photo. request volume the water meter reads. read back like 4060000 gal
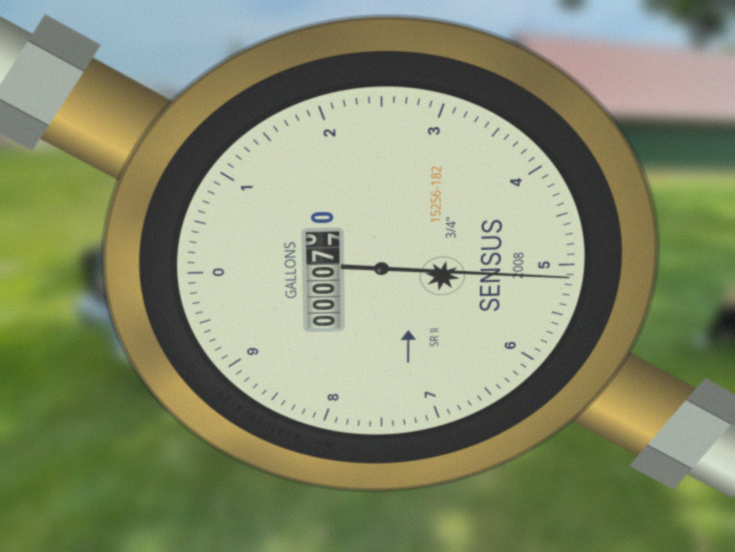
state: 765.1 gal
